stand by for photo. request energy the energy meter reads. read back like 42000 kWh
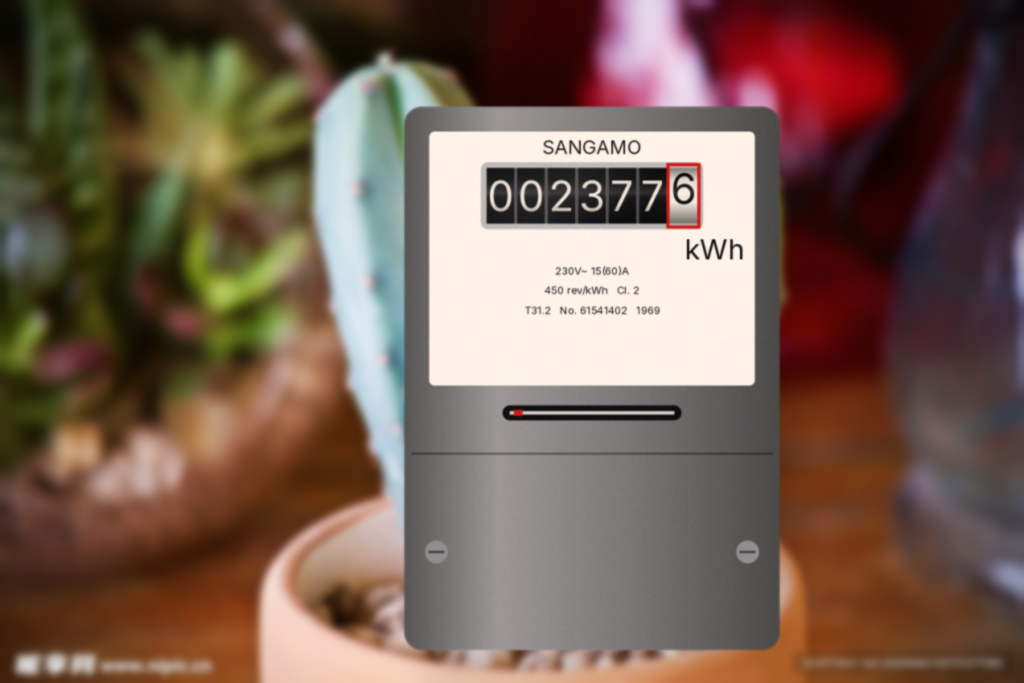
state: 2377.6 kWh
